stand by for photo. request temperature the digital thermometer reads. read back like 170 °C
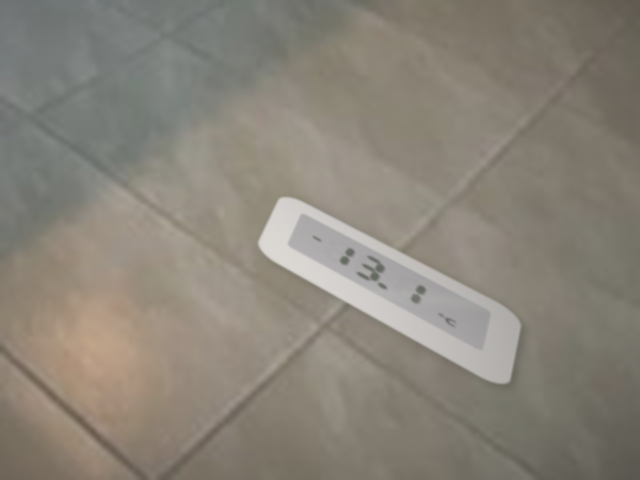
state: -13.1 °C
